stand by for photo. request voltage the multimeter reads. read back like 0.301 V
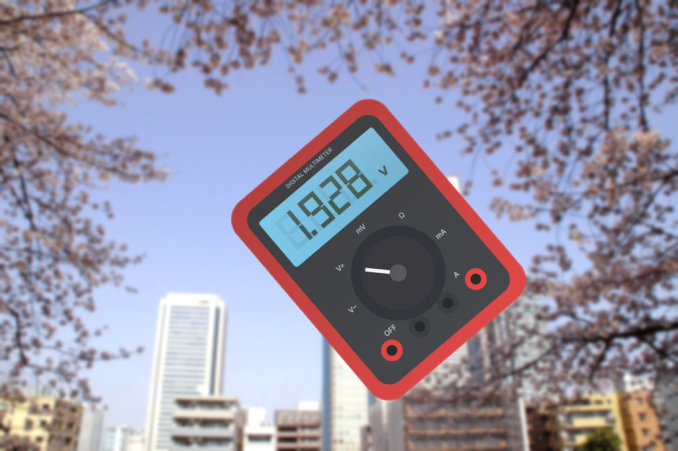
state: 1.928 V
